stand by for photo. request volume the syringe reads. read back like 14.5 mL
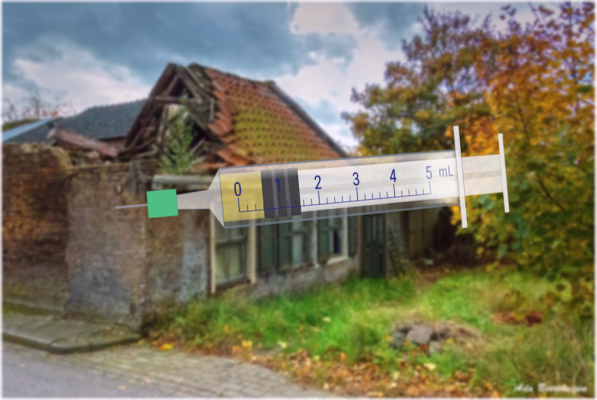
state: 0.6 mL
